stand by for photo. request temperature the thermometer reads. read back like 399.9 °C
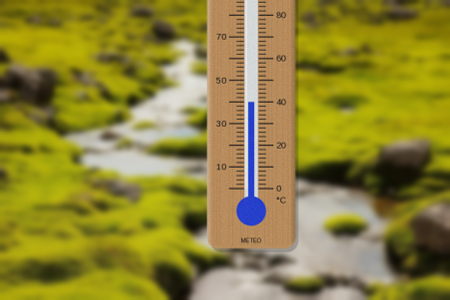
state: 40 °C
